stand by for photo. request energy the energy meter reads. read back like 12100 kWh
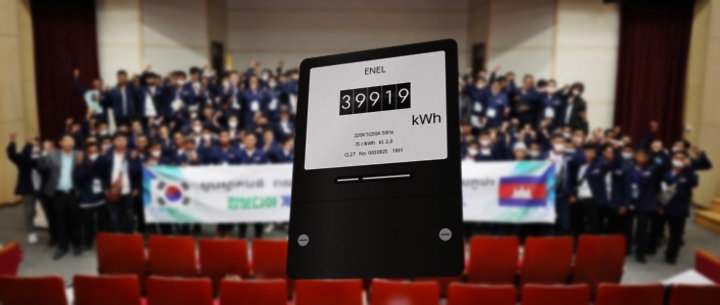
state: 39919 kWh
